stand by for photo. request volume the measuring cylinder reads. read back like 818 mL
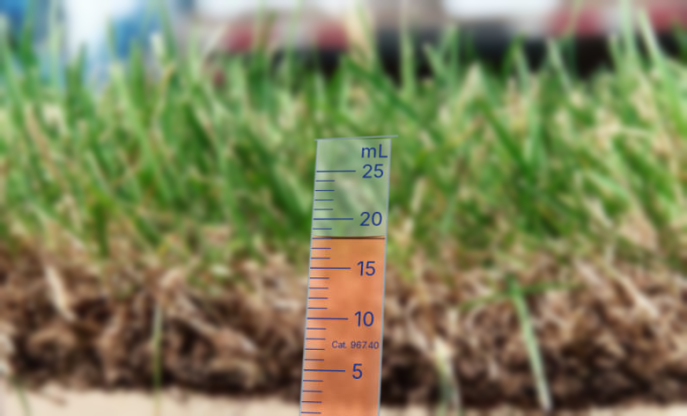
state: 18 mL
